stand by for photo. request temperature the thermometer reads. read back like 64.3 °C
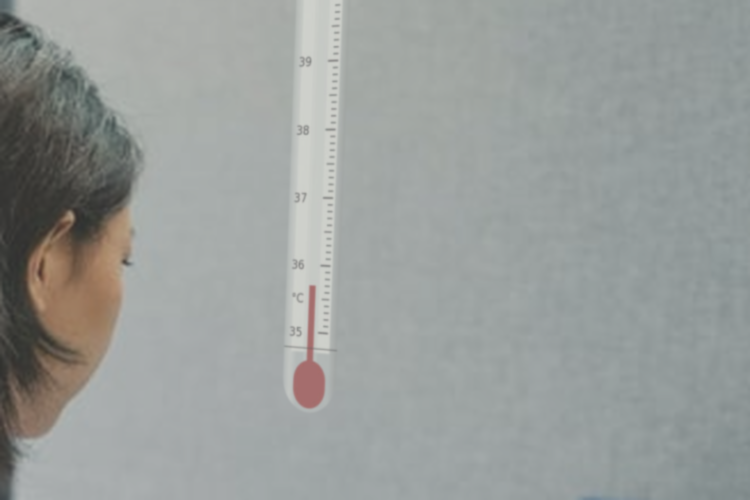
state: 35.7 °C
